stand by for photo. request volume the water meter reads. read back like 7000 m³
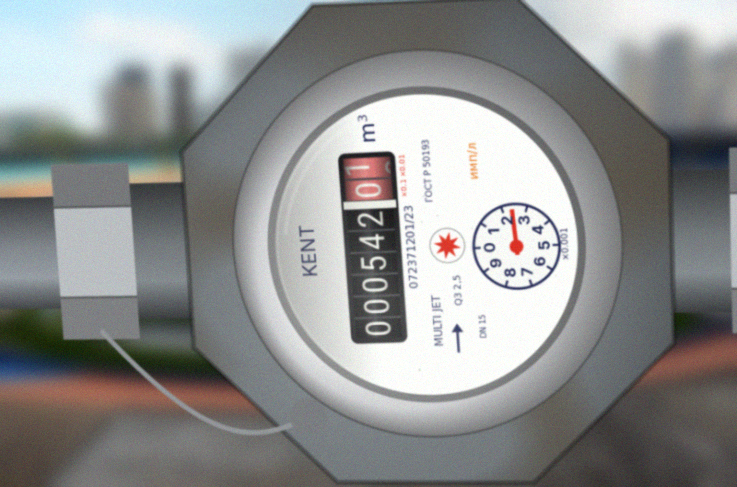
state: 542.012 m³
